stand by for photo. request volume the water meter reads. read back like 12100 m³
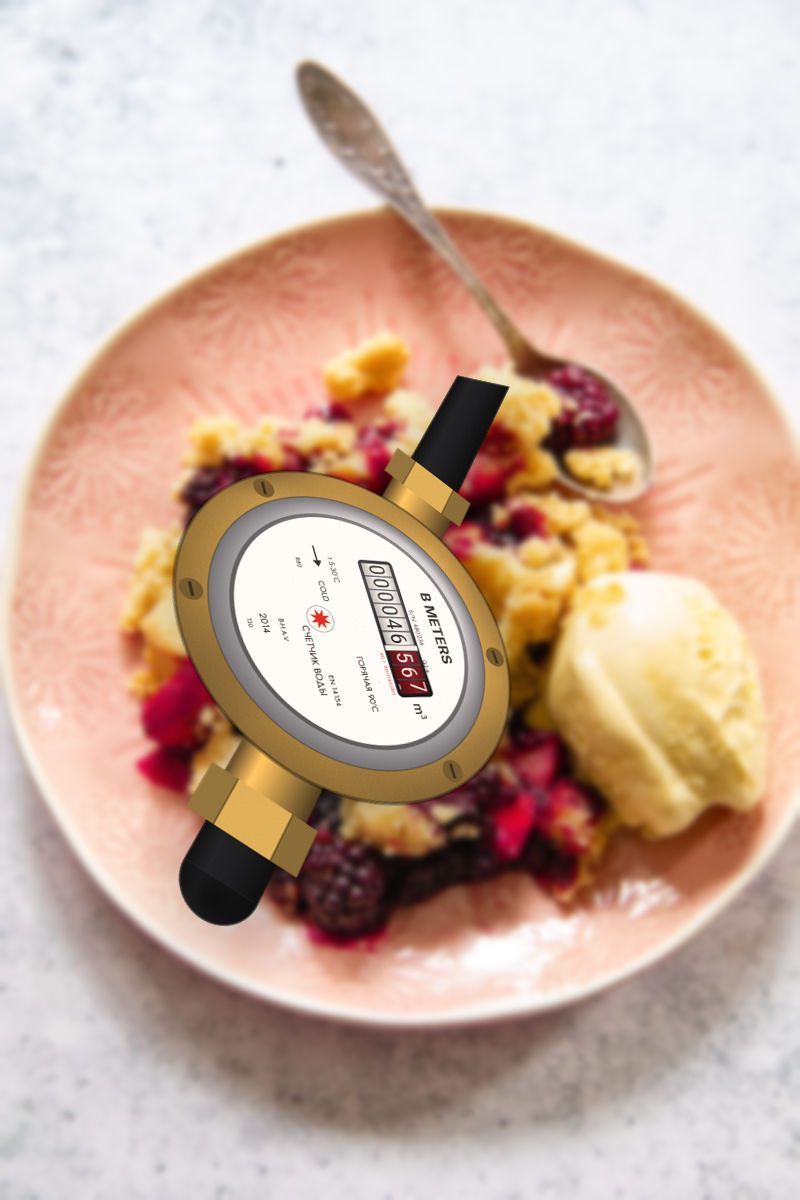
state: 46.567 m³
